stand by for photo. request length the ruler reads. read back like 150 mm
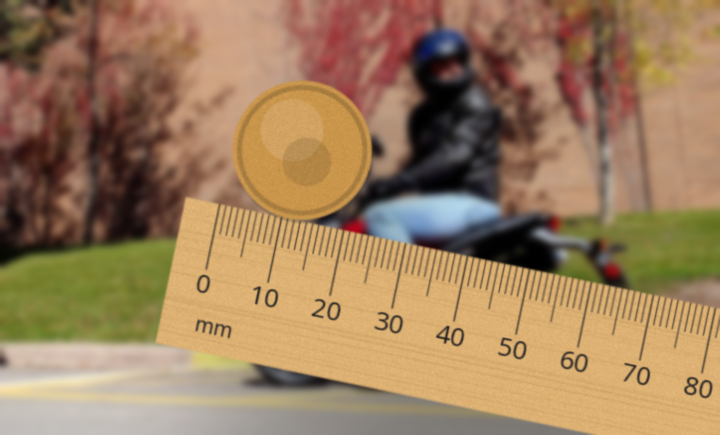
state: 22 mm
